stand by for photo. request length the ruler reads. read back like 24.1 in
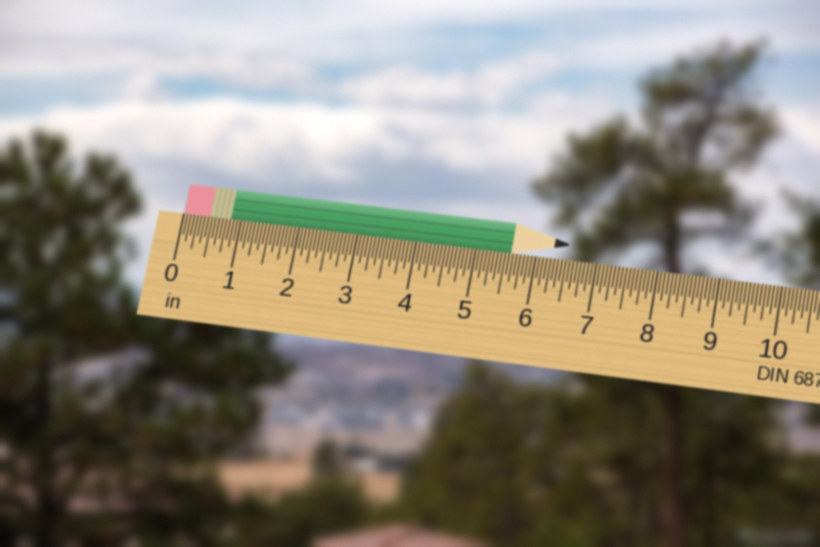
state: 6.5 in
